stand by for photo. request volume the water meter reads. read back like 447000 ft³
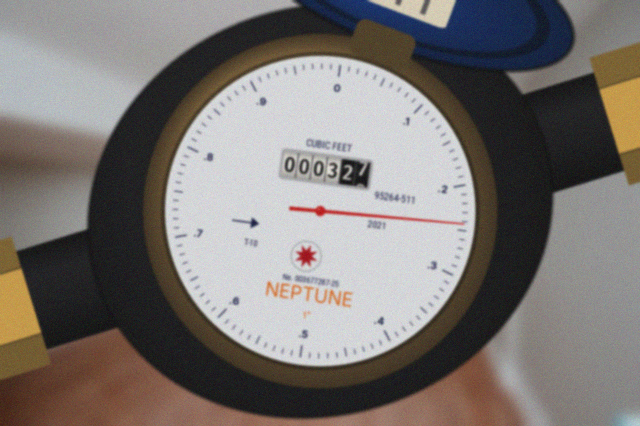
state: 327.24 ft³
